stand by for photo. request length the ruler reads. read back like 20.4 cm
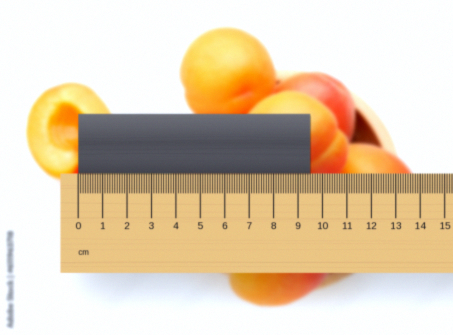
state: 9.5 cm
